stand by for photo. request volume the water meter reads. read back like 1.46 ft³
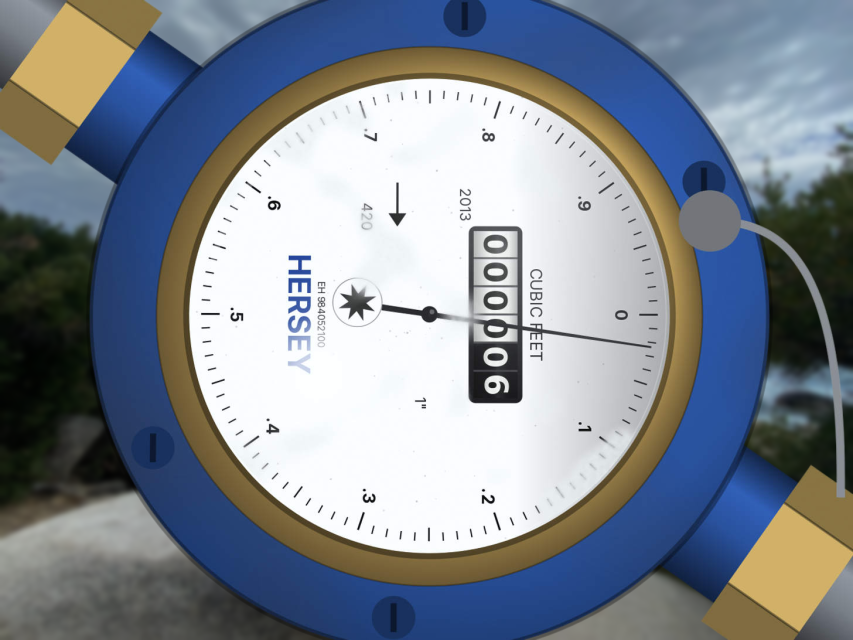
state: 6.02 ft³
